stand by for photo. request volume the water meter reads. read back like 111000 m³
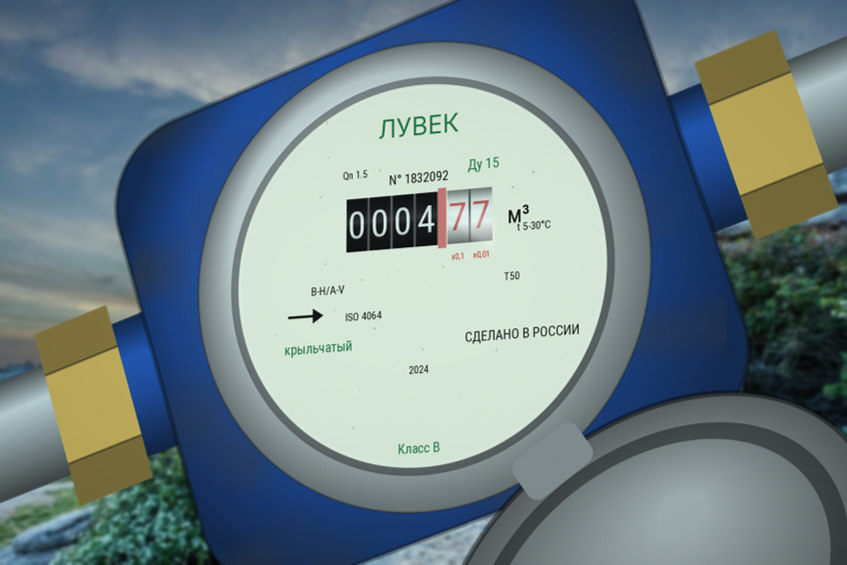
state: 4.77 m³
